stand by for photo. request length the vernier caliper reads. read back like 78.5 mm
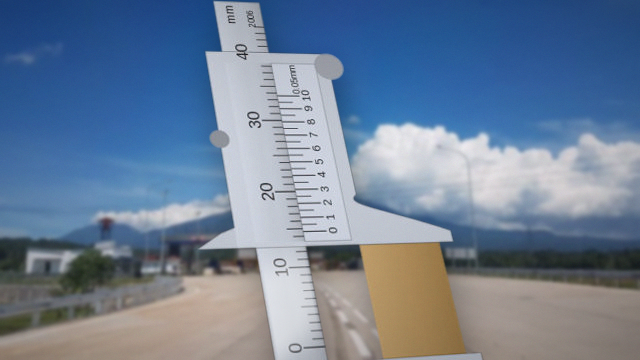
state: 14.6 mm
